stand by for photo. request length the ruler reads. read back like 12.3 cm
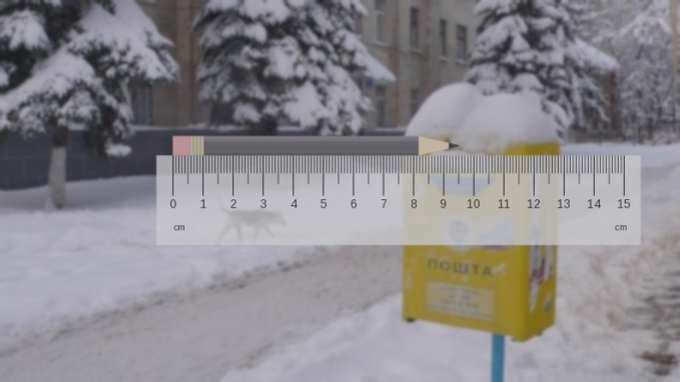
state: 9.5 cm
